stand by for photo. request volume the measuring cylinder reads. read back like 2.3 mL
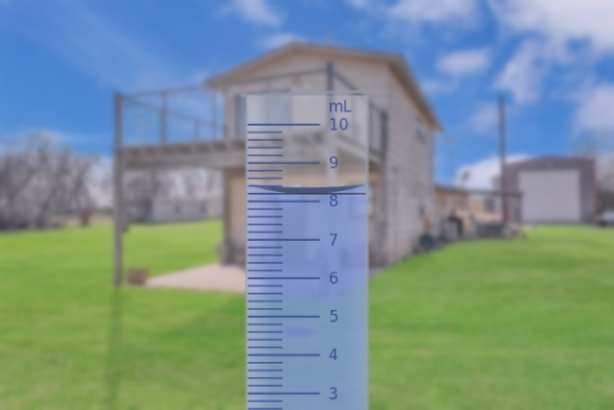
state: 8.2 mL
